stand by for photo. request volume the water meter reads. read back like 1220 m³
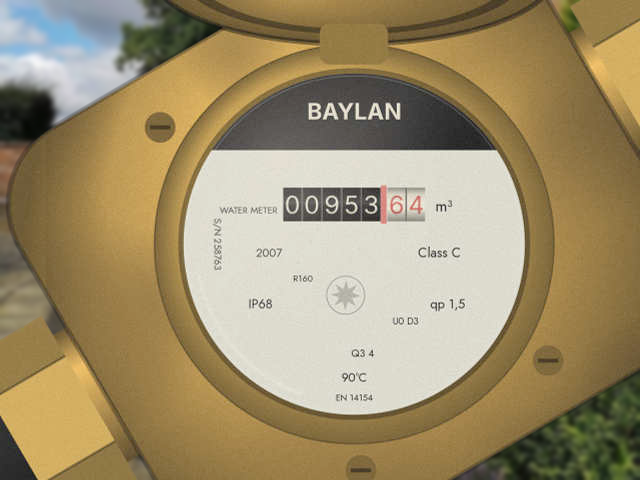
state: 953.64 m³
